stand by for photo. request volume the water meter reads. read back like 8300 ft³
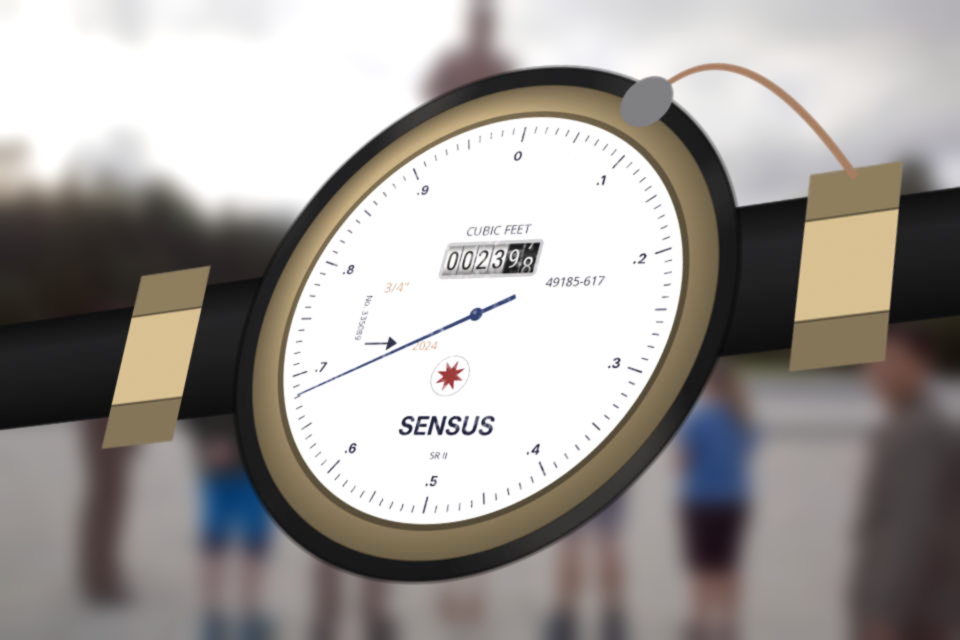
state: 2397.68 ft³
